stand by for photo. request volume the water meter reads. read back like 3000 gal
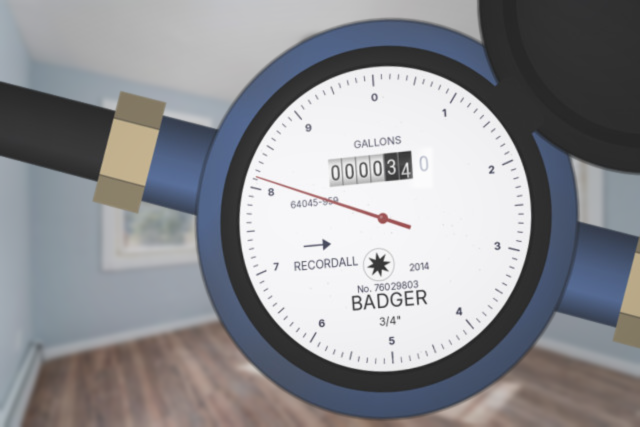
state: 338.1 gal
